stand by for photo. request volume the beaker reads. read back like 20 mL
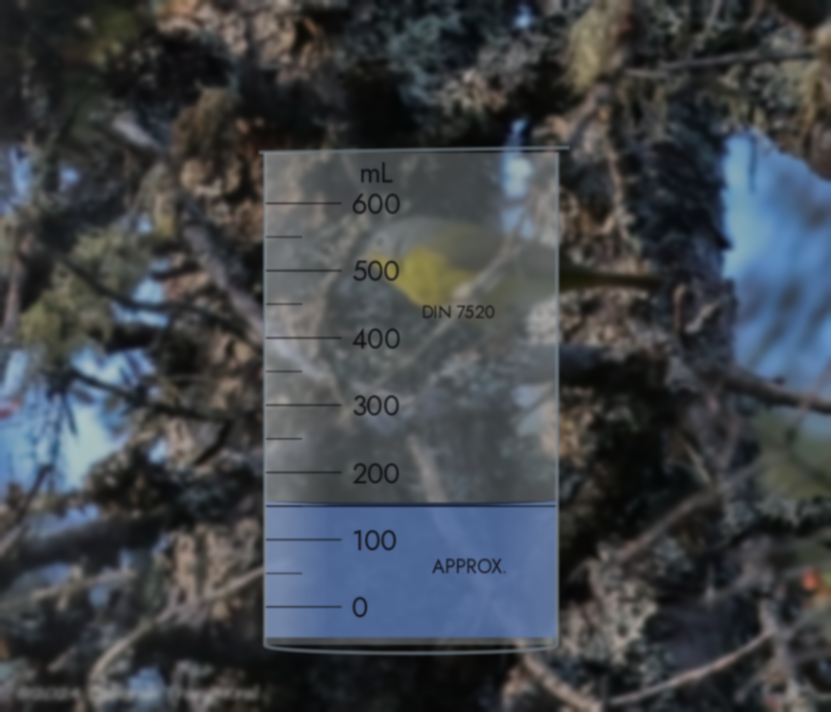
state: 150 mL
